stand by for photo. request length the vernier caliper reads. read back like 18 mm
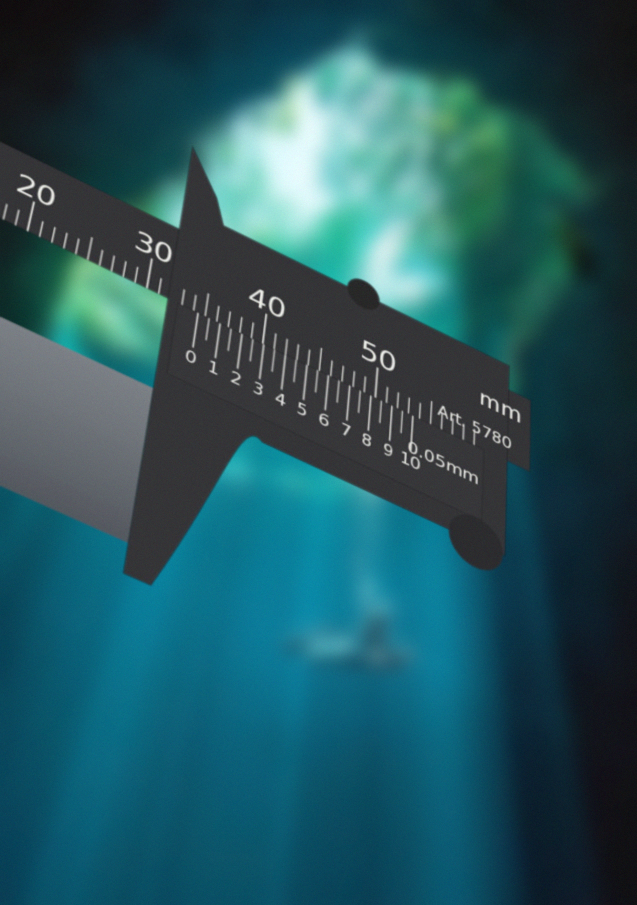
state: 34.4 mm
